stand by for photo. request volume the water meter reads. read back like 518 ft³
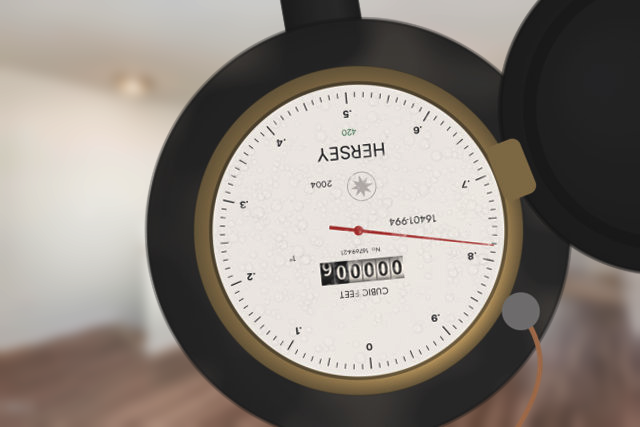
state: 5.78 ft³
